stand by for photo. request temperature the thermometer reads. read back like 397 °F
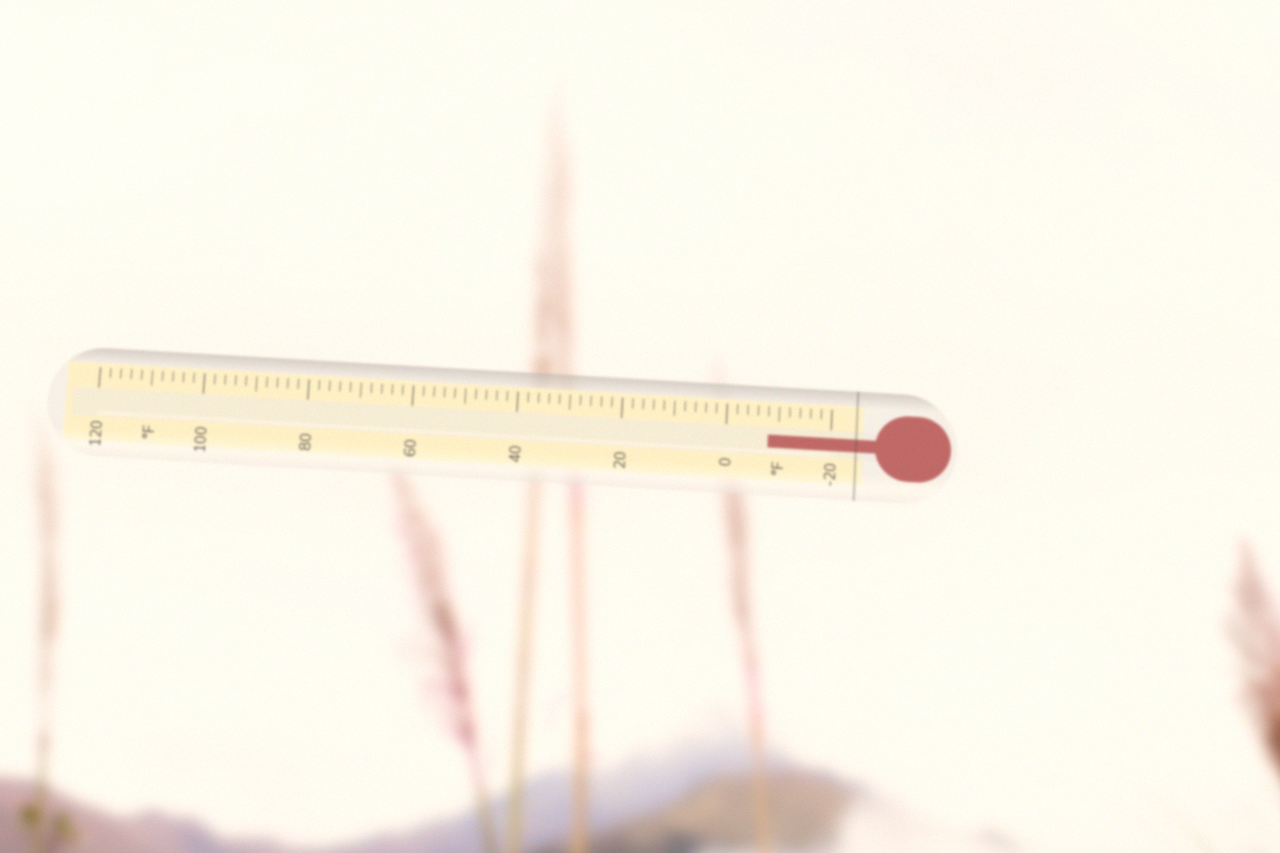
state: -8 °F
